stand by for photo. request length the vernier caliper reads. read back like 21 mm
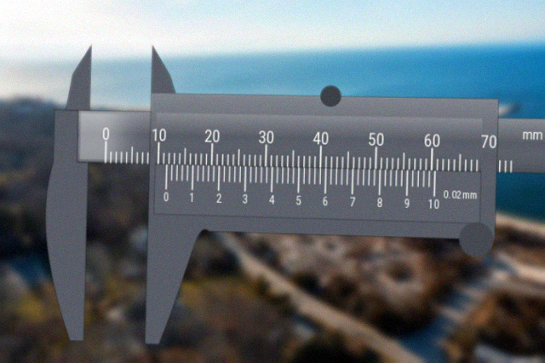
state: 11.6 mm
